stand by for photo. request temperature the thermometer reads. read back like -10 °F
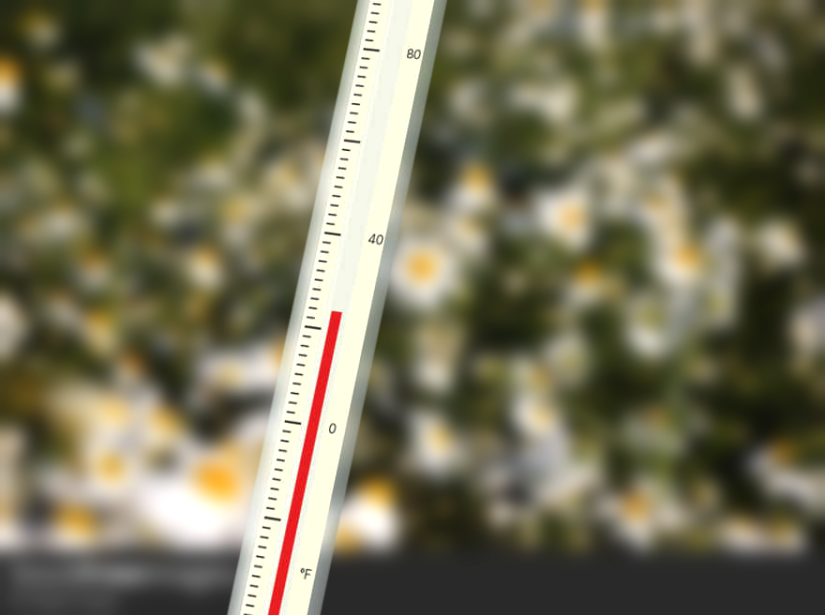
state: 24 °F
